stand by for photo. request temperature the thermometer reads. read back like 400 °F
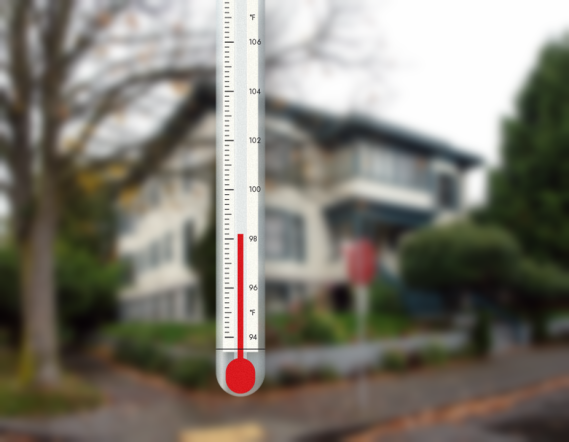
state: 98.2 °F
